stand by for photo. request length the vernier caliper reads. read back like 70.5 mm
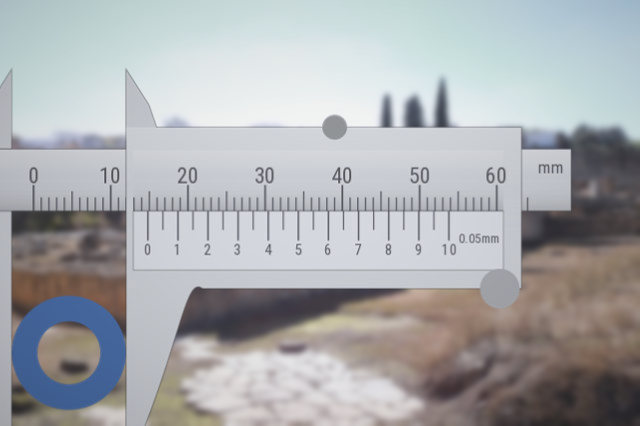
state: 14.8 mm
